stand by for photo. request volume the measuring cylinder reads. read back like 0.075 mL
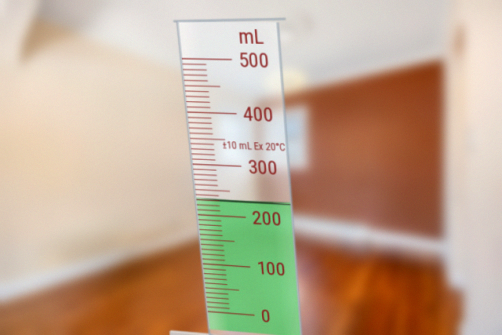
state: 230 mL
